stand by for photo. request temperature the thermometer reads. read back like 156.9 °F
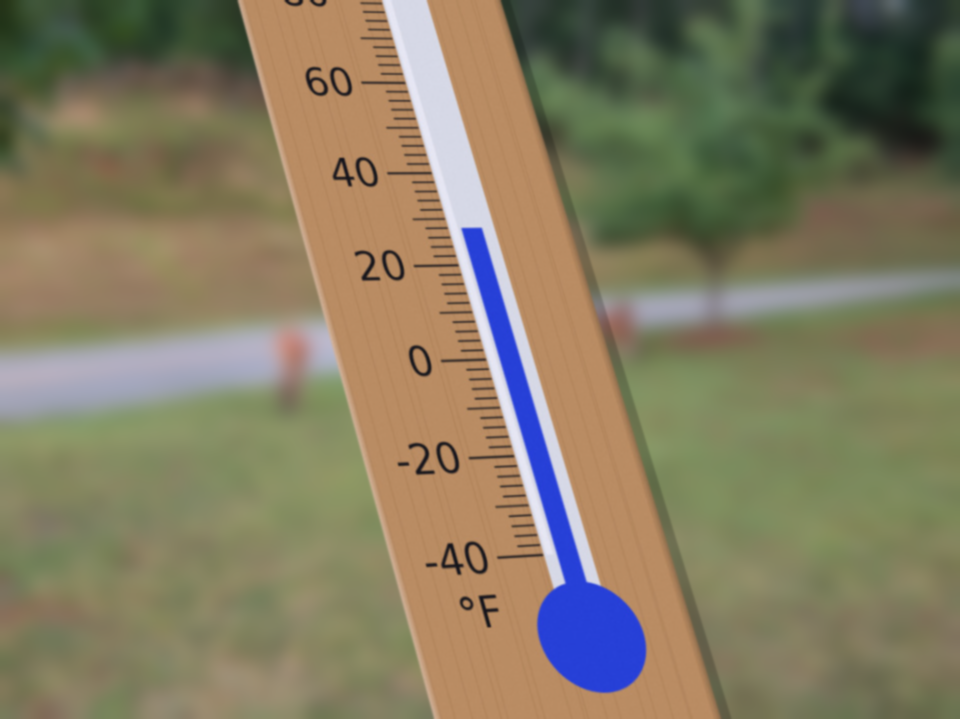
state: 28 °F
